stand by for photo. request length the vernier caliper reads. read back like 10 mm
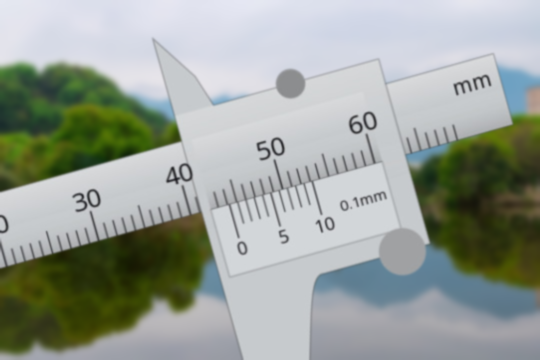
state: 44.2 mm
